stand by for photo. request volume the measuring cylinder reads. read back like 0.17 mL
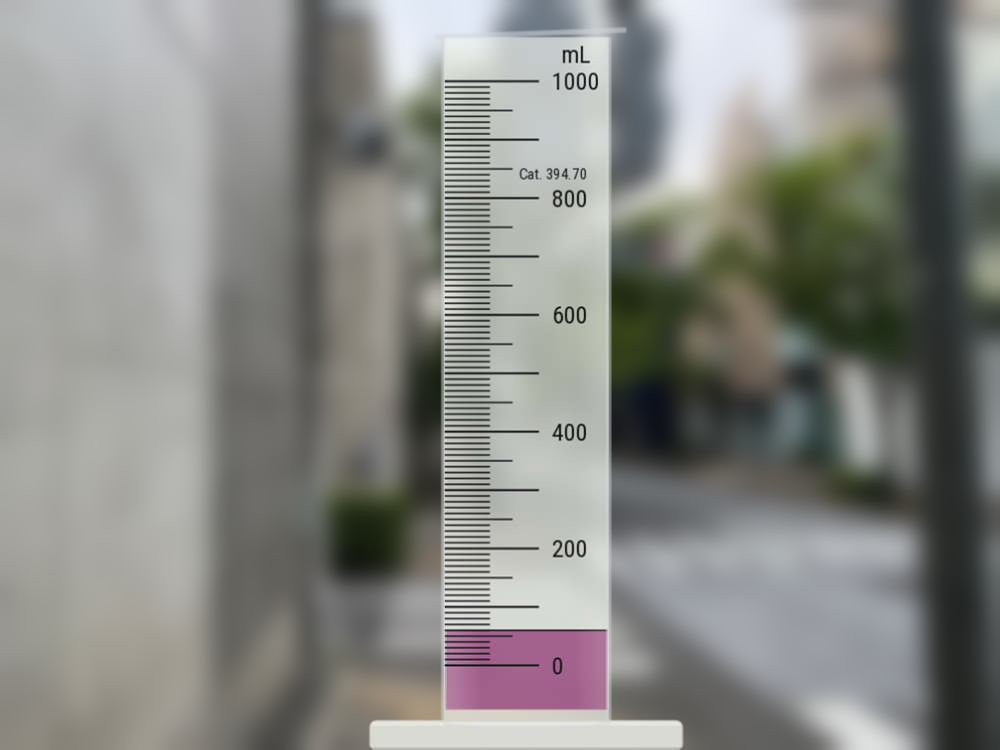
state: 60 mL
